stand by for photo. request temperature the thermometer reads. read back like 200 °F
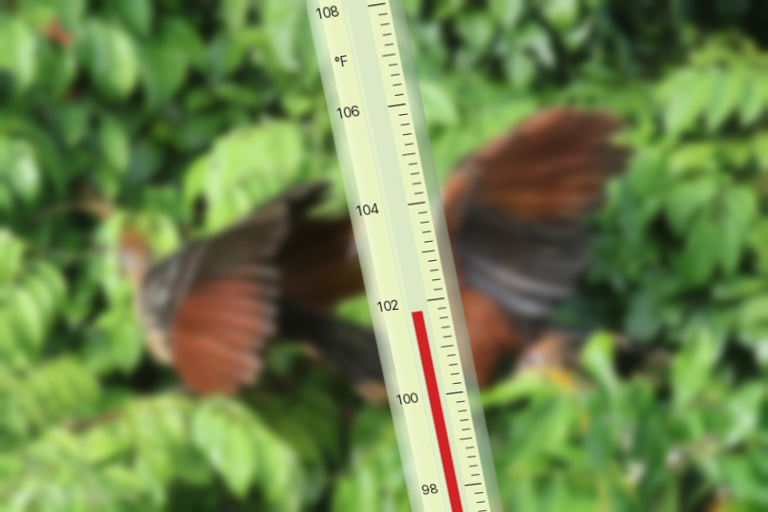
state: 101.8 °F
